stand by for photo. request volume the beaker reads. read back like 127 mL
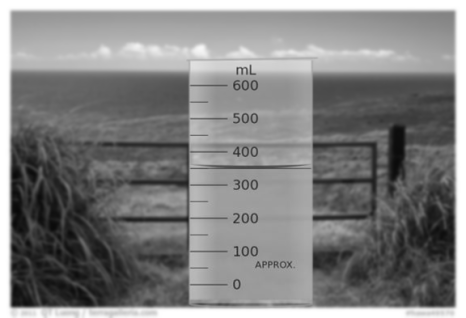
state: 350 mL
